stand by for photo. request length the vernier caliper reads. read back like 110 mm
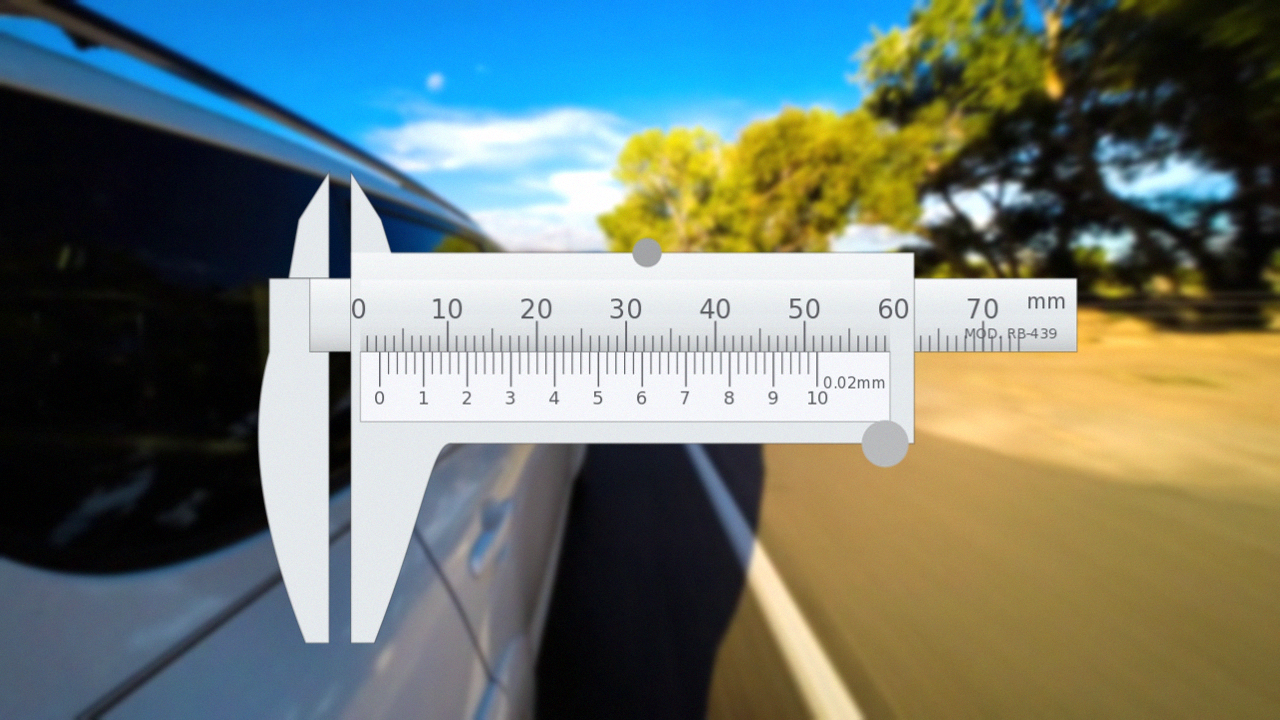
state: 2.4 mm
